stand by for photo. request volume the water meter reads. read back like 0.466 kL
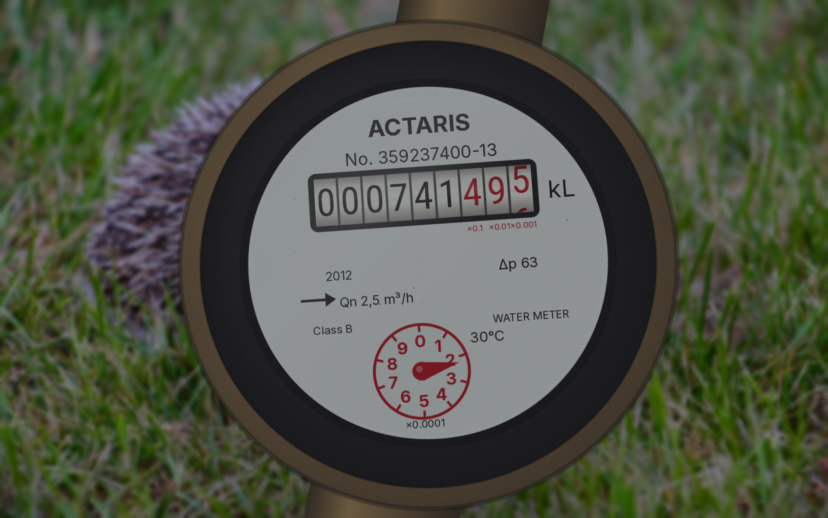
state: 741.4952 kL
